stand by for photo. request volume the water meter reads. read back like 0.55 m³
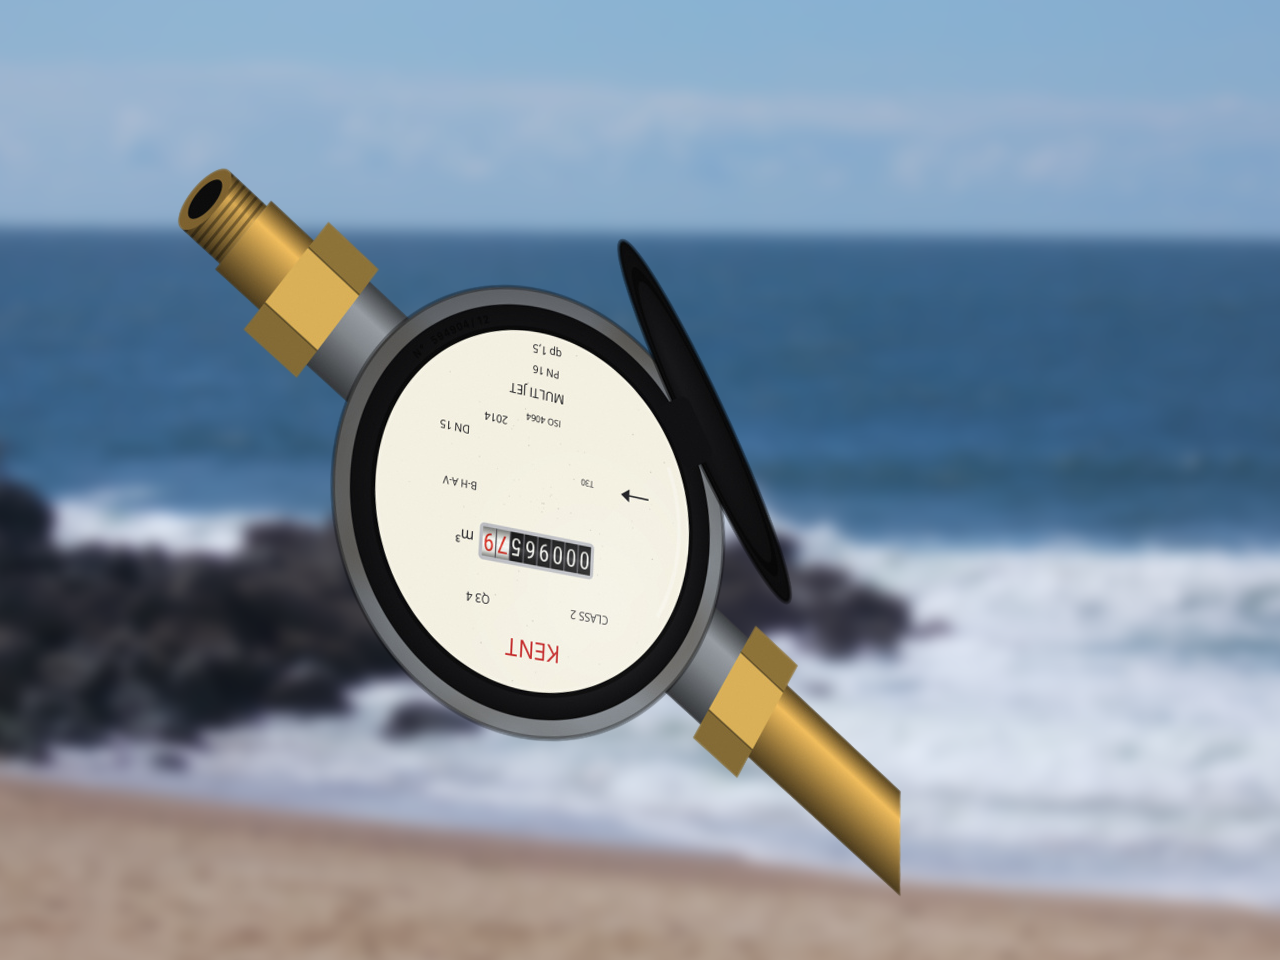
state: 965.79 m³
